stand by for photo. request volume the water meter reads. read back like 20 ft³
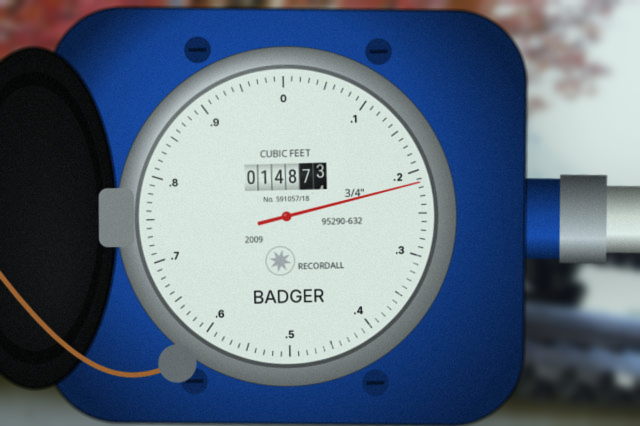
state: 14873.21 ft³
